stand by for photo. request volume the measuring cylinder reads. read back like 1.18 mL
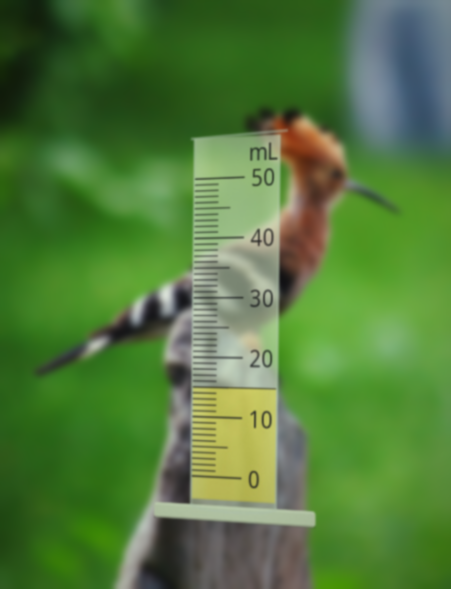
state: 15 mL
